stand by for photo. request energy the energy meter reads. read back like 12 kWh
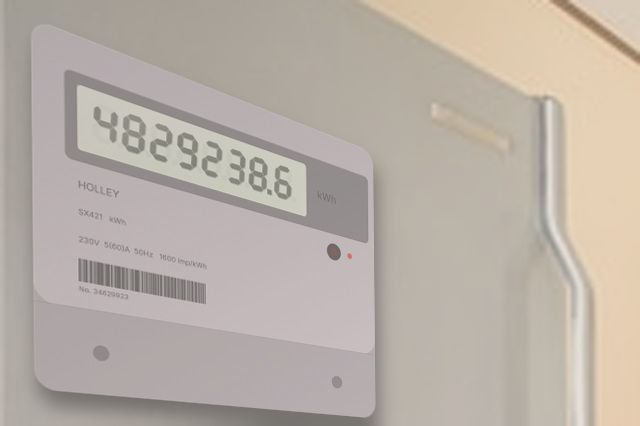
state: 4829238.6 kWh
